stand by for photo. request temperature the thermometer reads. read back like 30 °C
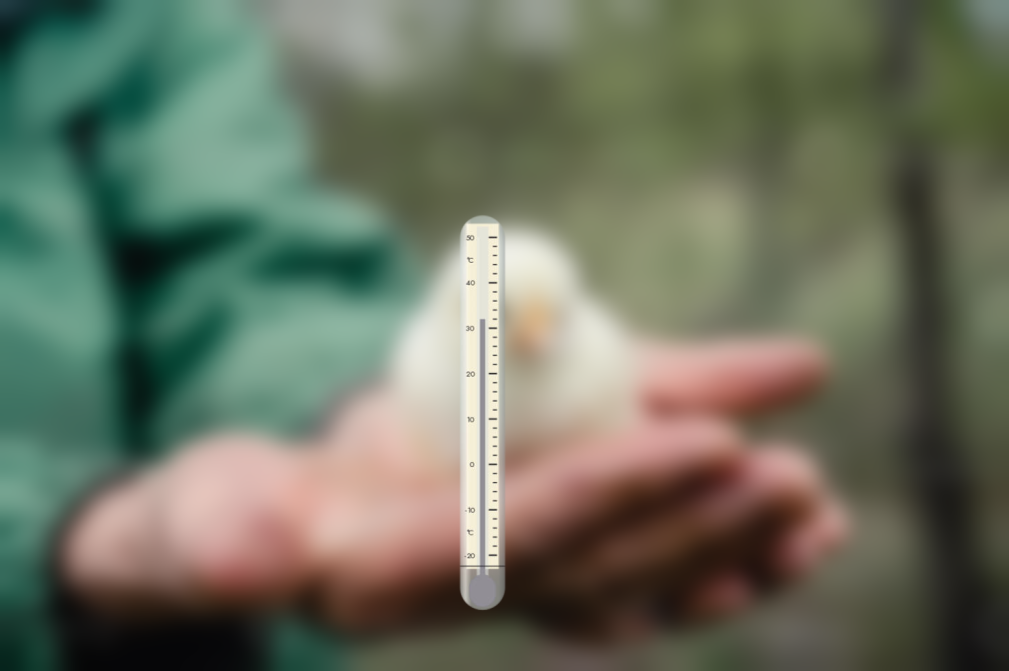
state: 32 °C
